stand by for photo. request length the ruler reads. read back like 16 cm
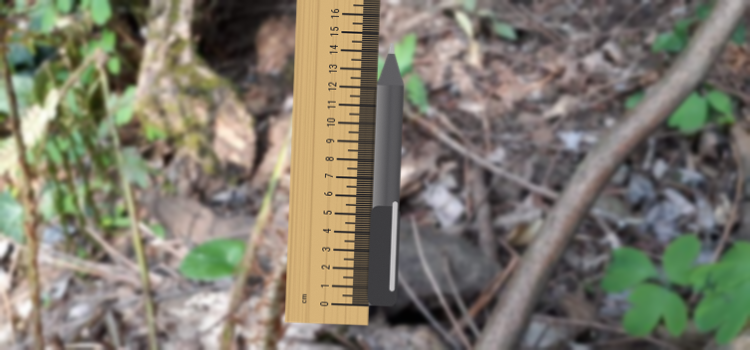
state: 14.5 cm
